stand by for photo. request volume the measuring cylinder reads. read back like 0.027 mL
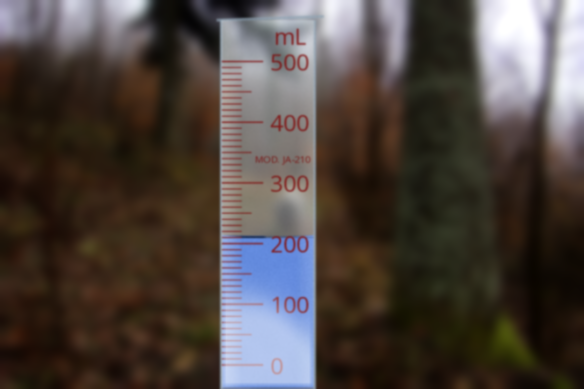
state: 210 mL
